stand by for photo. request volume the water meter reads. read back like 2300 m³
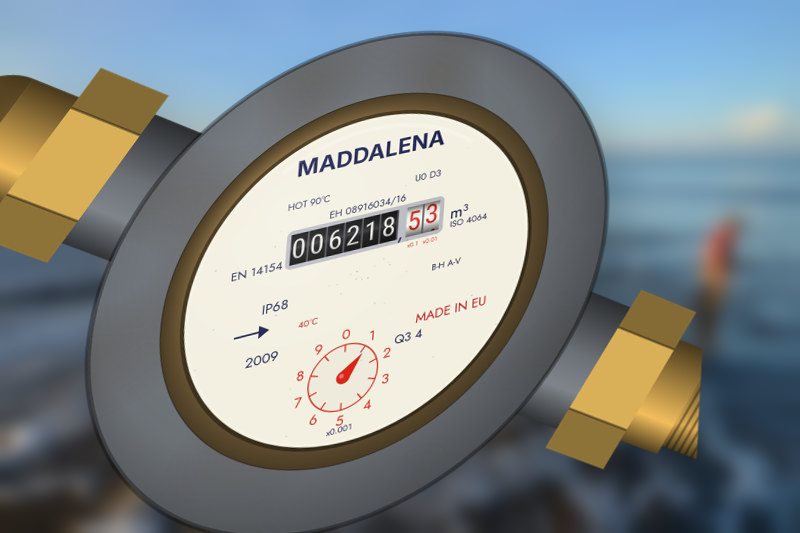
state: 6218.531 m³
